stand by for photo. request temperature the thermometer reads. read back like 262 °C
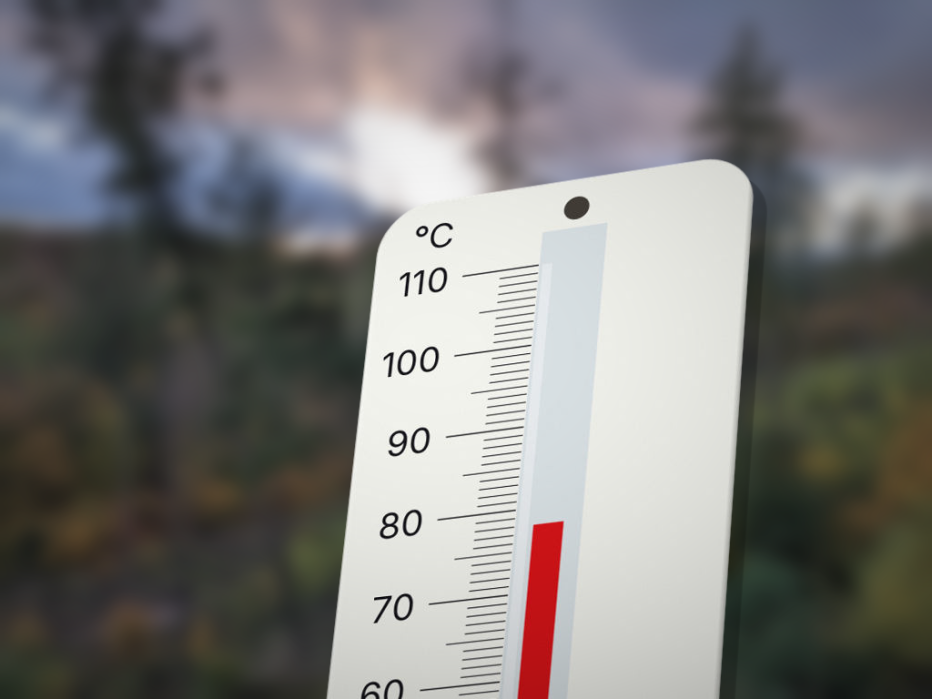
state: 78 °C
